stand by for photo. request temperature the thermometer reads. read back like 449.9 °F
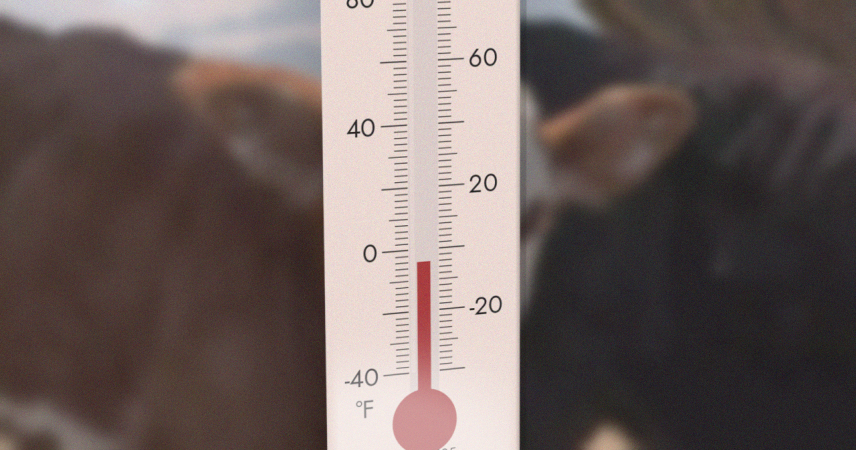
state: -4 °F
